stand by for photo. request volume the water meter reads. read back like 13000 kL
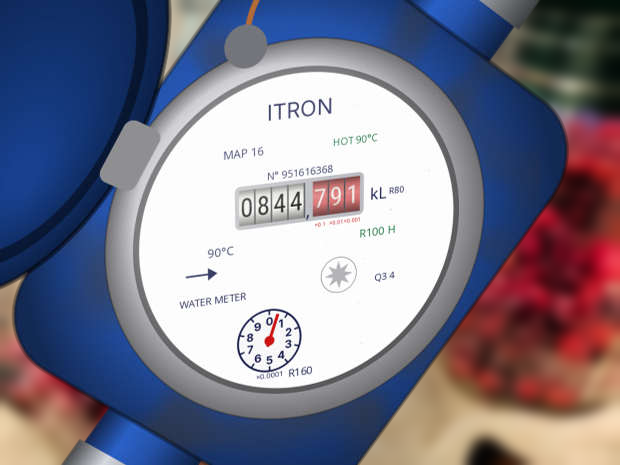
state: 844.7910 kL
